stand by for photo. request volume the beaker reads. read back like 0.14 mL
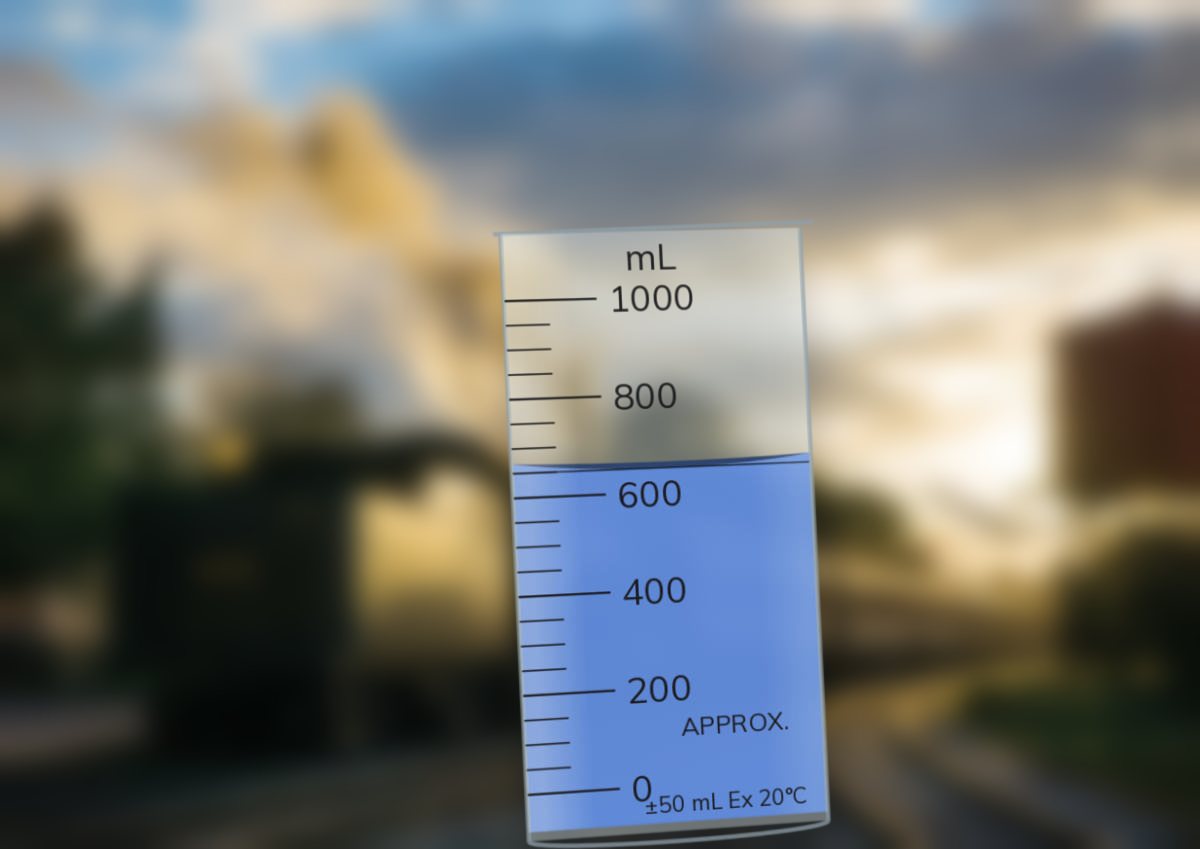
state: 650 mL
